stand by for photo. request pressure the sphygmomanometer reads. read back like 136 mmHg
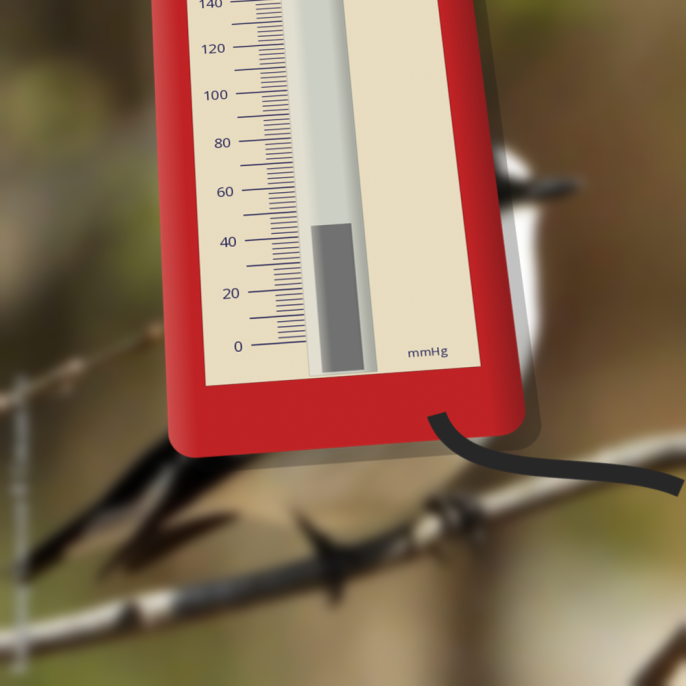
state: 44 mmHg
